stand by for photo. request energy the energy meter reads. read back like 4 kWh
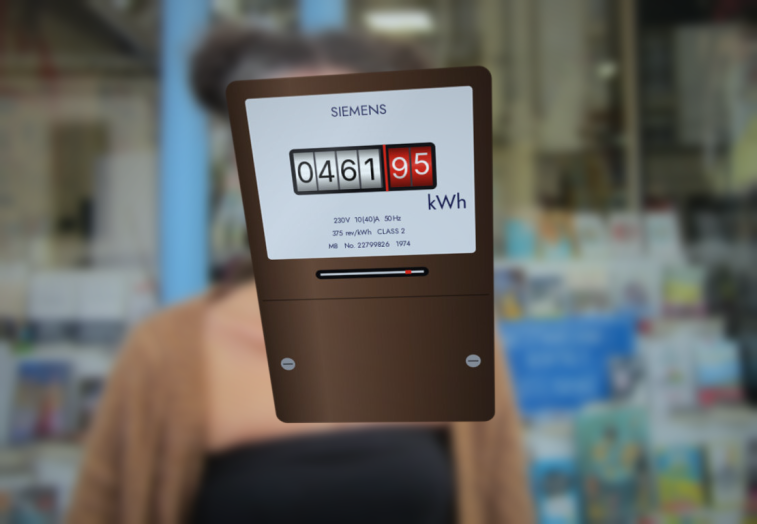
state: 461.95 kWh
